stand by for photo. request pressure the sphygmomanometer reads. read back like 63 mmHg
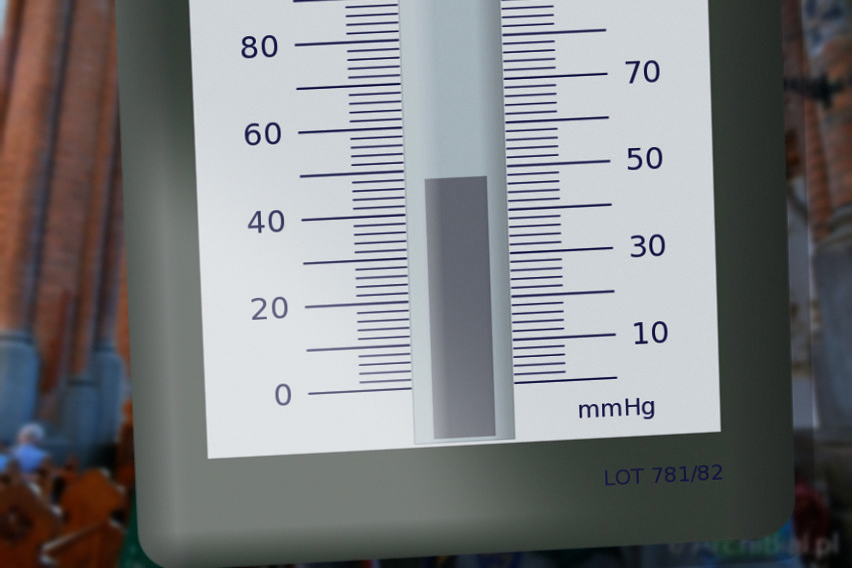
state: 48 mmHg
